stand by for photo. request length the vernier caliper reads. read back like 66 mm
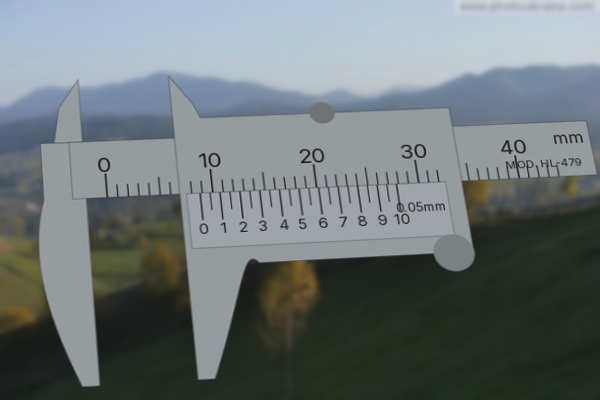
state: 8.8 mm
